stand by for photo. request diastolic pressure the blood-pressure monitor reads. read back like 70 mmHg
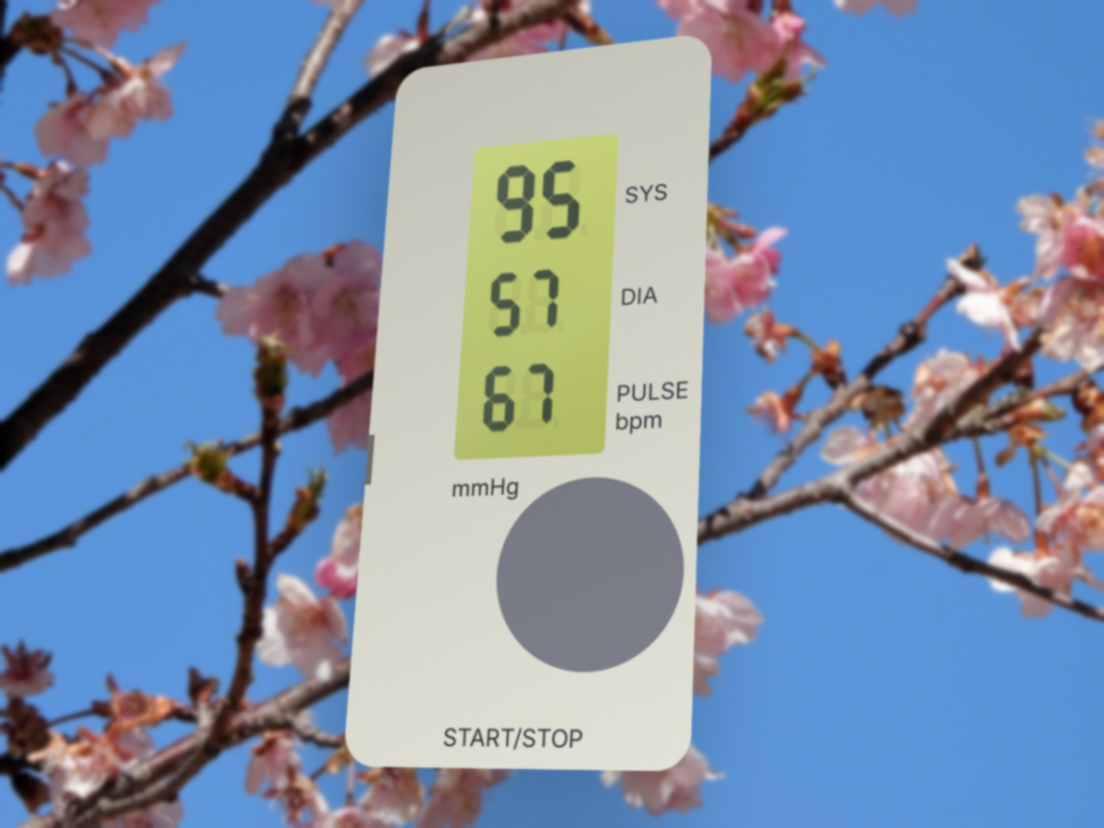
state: 57 mmHg
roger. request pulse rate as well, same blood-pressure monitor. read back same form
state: 67 bpm
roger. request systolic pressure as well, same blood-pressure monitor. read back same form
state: 95 mmHg
